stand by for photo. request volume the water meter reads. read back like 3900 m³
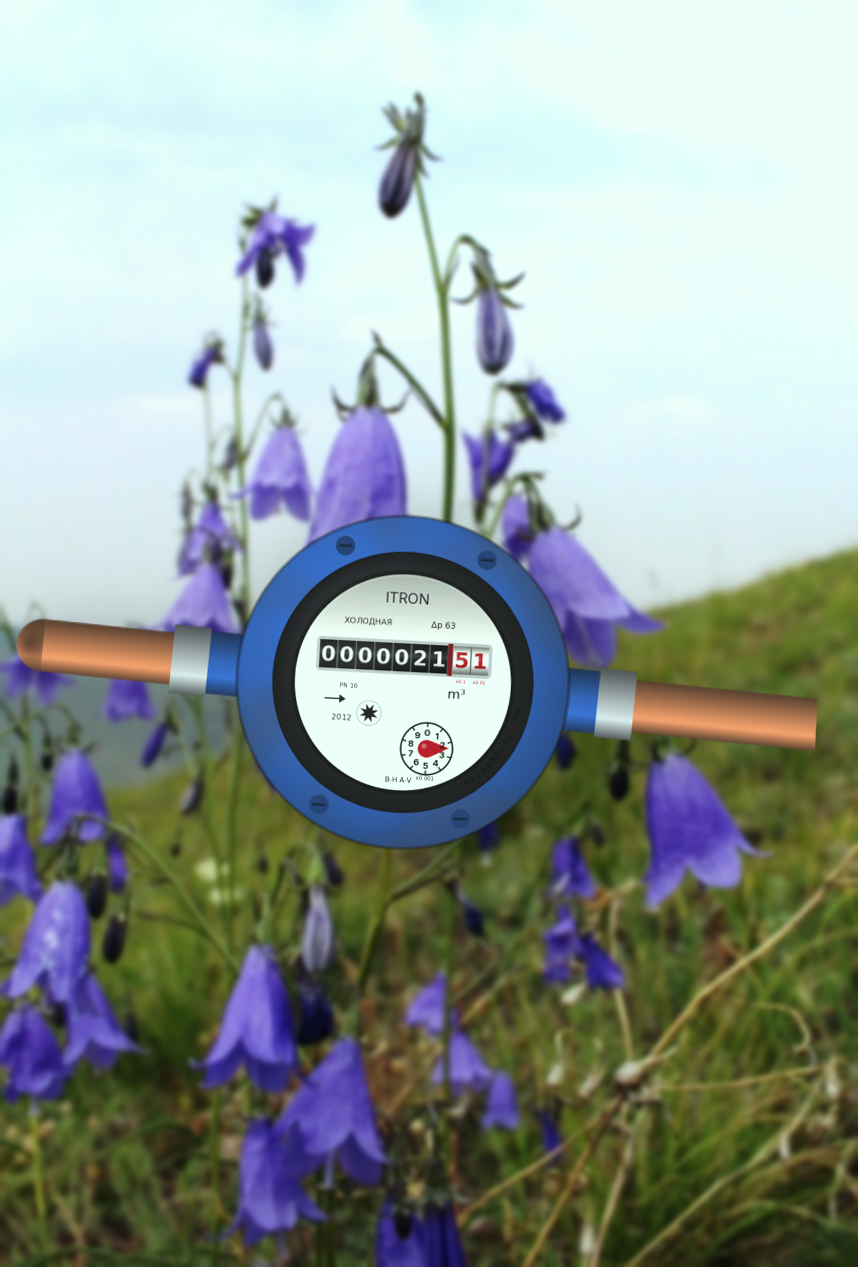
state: 21.512 m³
